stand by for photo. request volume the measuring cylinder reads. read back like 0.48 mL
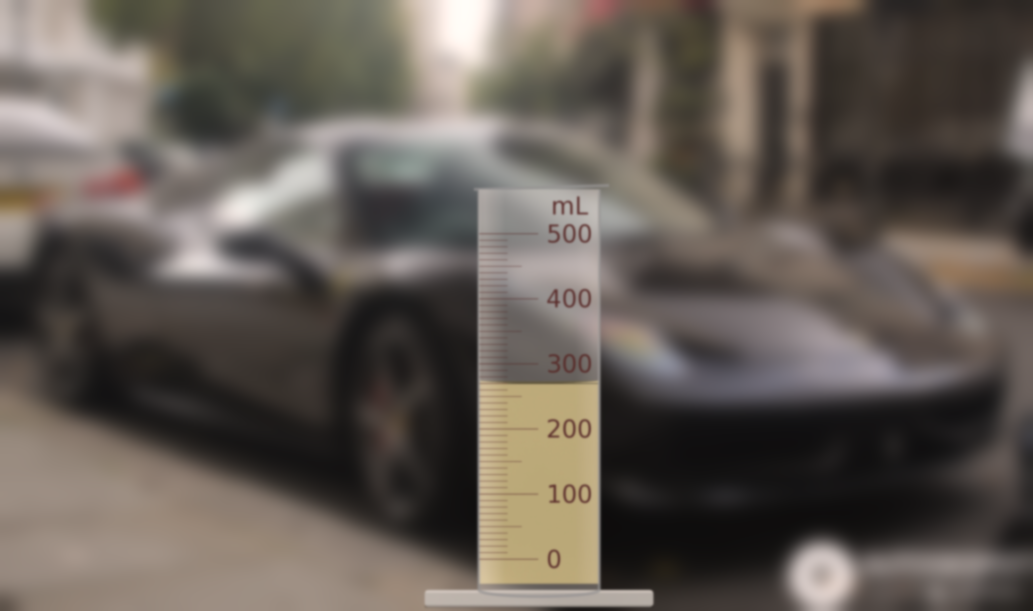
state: 270 mL
